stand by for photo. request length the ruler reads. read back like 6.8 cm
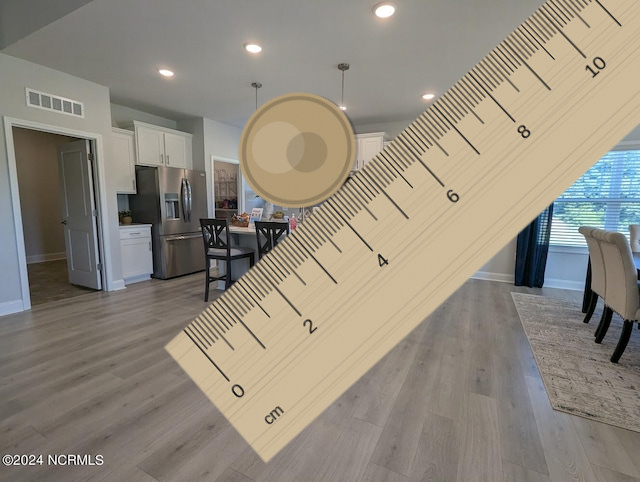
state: 2.5 cm
